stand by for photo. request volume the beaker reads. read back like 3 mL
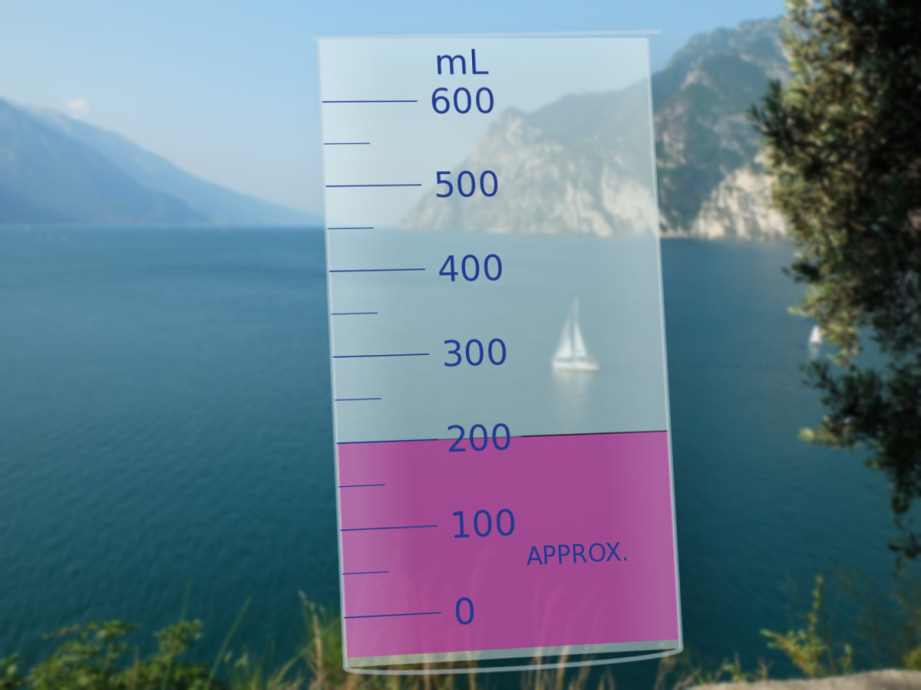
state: 200 mL
